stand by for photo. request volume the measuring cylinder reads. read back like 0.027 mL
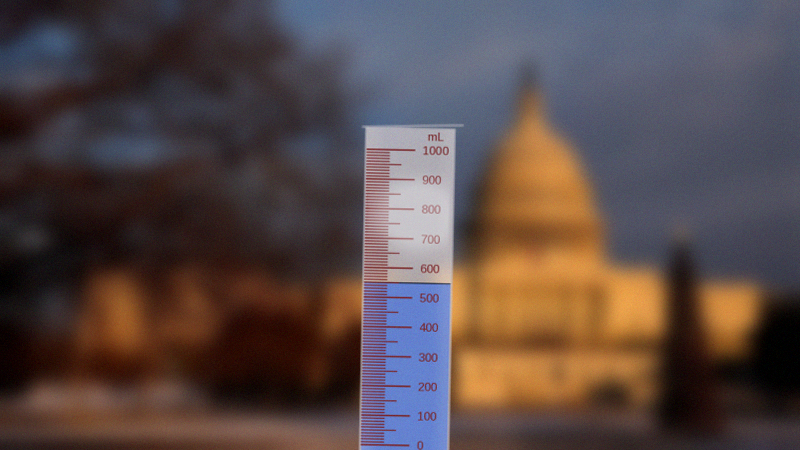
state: 550 mL
